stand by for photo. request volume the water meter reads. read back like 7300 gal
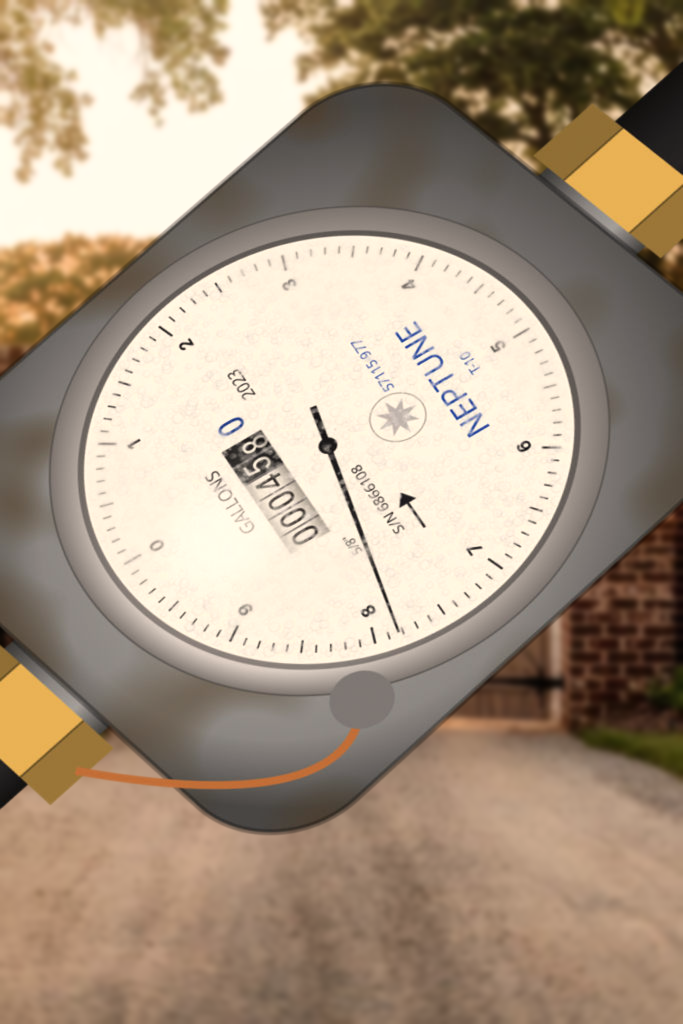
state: 4577.8 gal
